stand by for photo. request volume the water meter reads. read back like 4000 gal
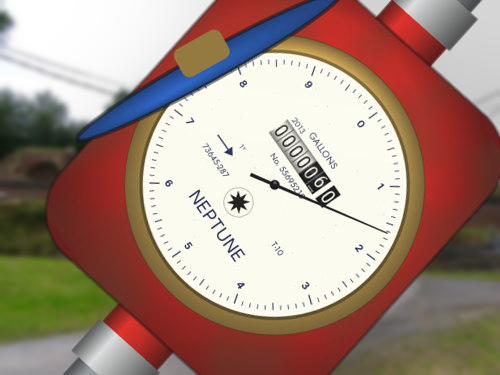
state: 61.6 gal
